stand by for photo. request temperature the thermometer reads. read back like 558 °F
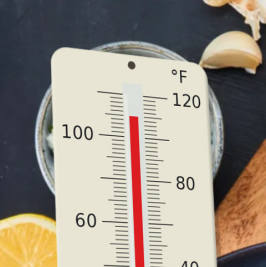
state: 110 °F
